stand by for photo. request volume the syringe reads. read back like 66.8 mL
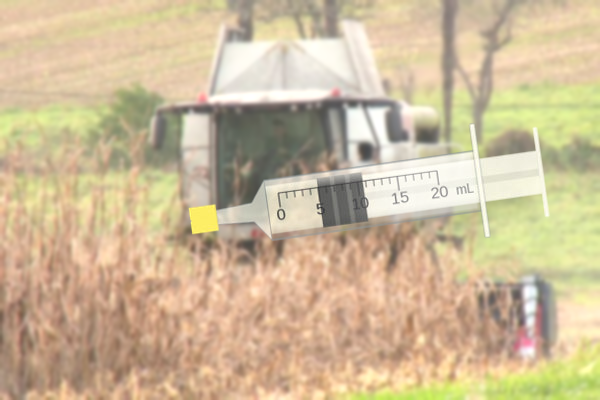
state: 5 mL
